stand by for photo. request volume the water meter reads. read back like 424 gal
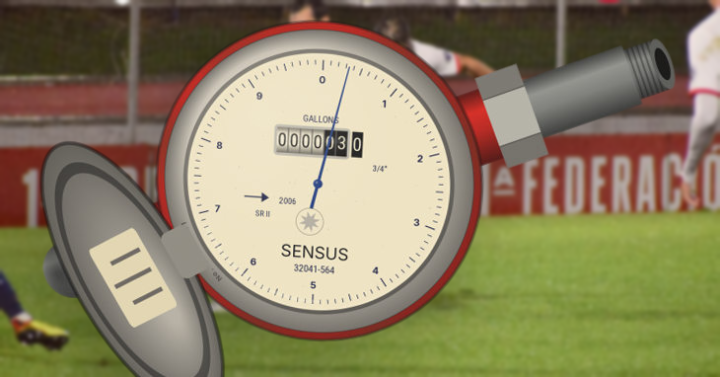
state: 30.3 gal
